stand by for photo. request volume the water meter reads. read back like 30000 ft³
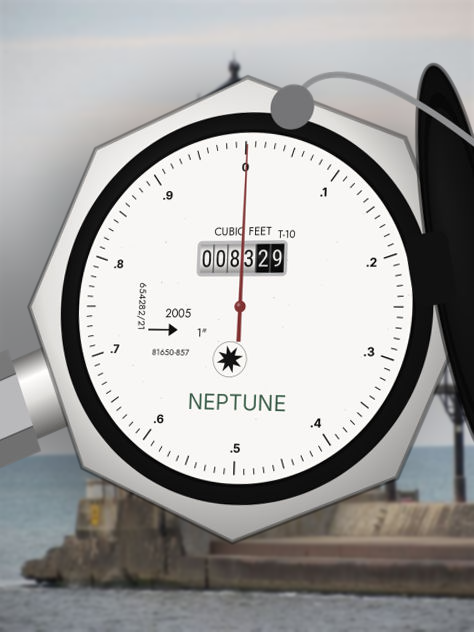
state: 8329.00 ft³
